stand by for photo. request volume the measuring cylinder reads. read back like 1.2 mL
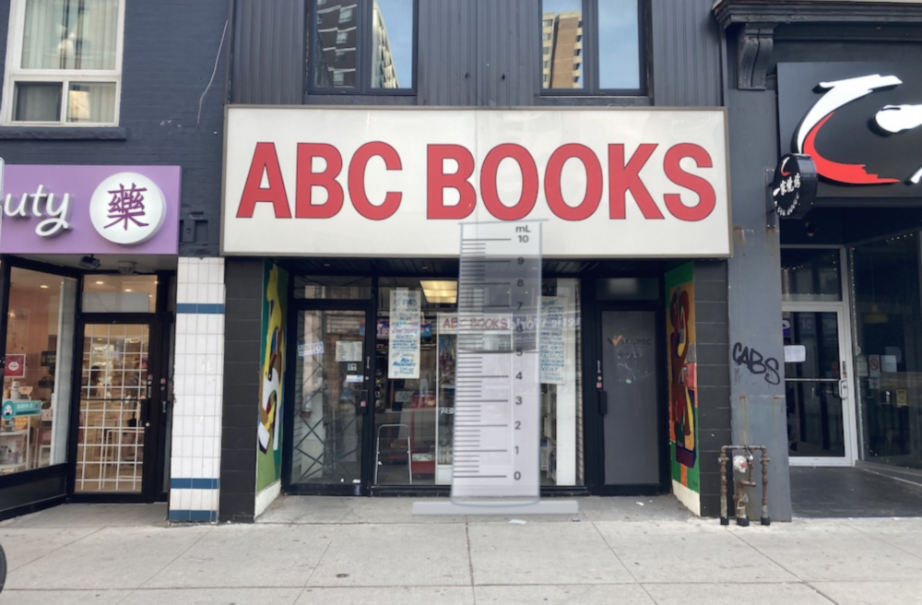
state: 5 mL
